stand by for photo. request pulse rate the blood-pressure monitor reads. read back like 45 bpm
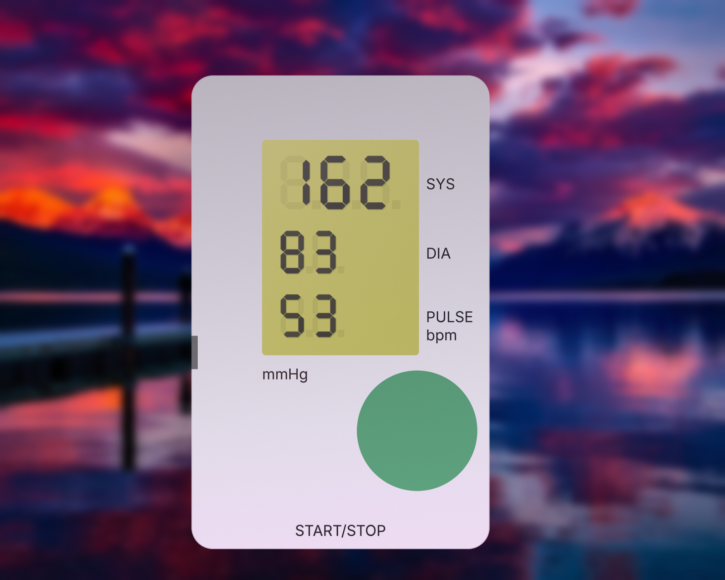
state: 53 bpm
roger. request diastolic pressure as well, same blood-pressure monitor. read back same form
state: 83 mmHg
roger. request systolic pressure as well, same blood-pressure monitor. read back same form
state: 162 mmHg
